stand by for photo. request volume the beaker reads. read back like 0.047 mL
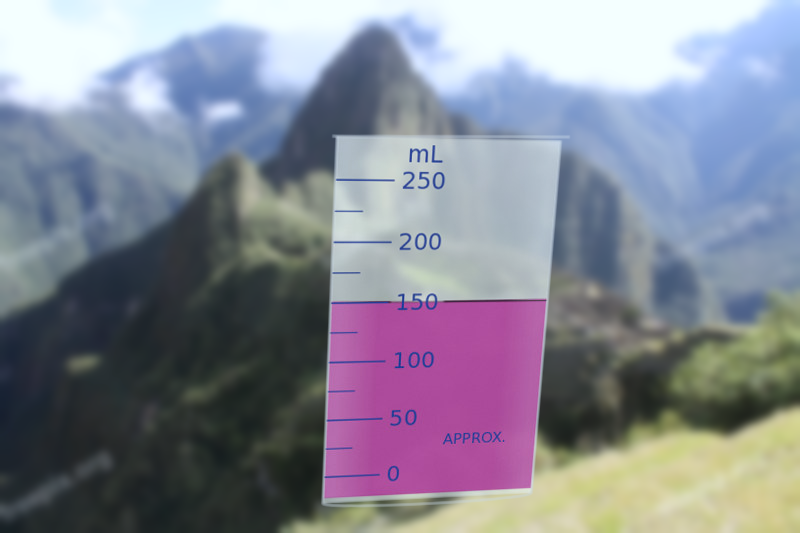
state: 150 mL
